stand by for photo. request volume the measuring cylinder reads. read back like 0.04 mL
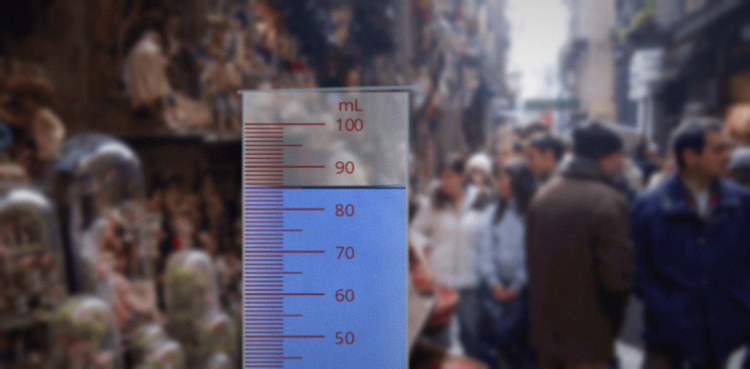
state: 85 mL
